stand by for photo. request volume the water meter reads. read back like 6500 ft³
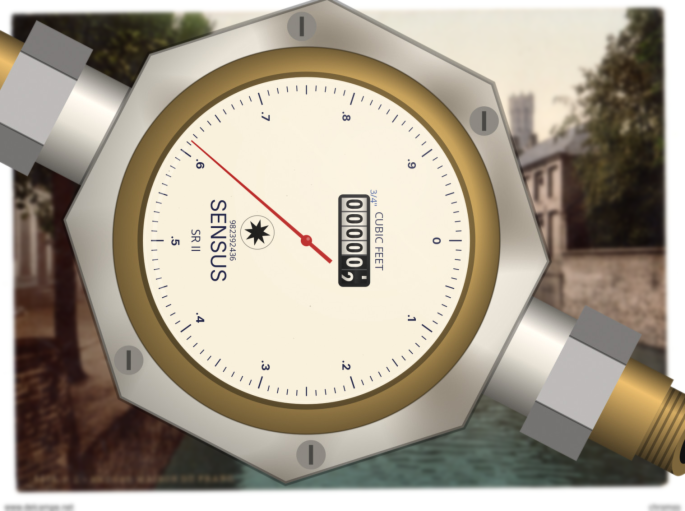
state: 1.61 ft³
